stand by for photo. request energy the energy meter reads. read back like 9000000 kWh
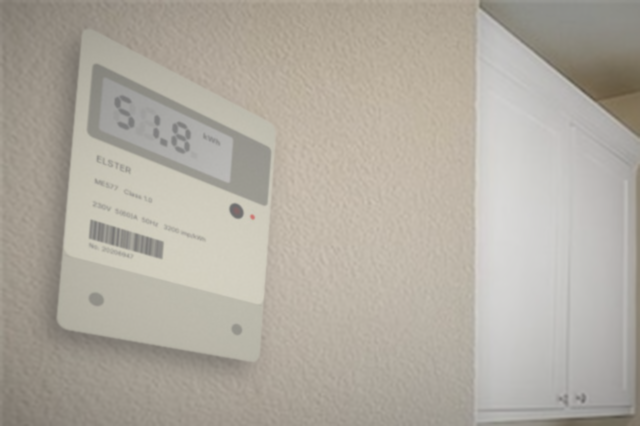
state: 51.8 kWh
